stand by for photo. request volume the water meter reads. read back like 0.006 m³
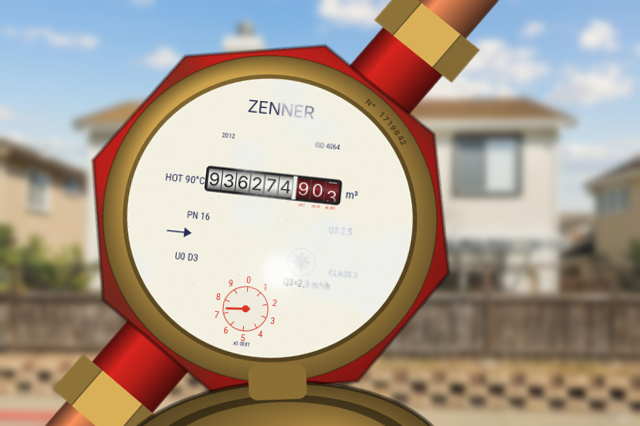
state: 936274.9027 m³
